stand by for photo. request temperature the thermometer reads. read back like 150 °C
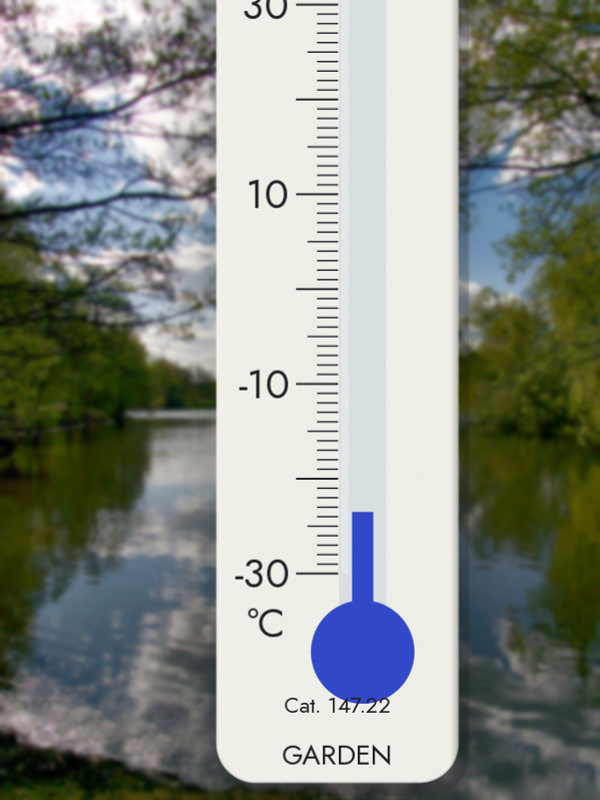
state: -23.5 °C
